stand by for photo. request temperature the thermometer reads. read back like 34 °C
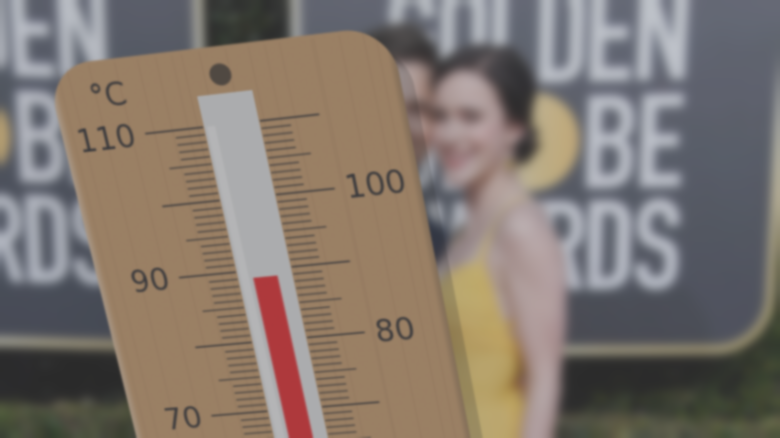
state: 89 °C
